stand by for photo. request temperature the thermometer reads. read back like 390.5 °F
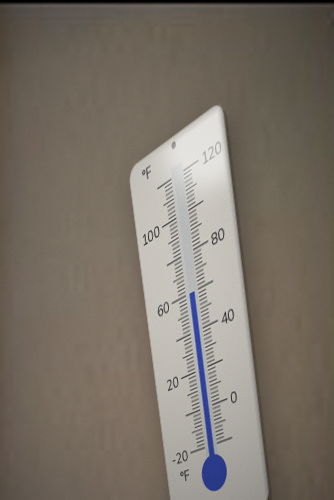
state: 60 °F
